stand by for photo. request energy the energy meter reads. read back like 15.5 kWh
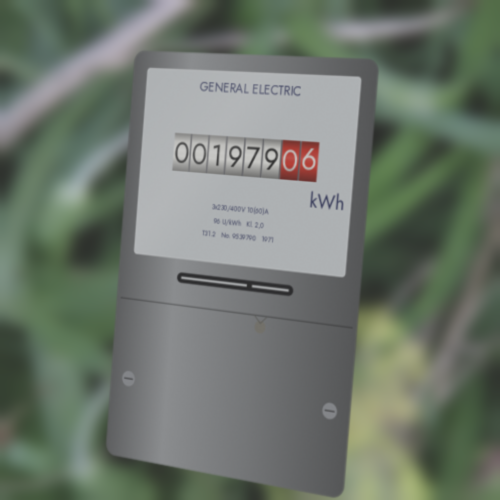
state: 1979.06 kWh
